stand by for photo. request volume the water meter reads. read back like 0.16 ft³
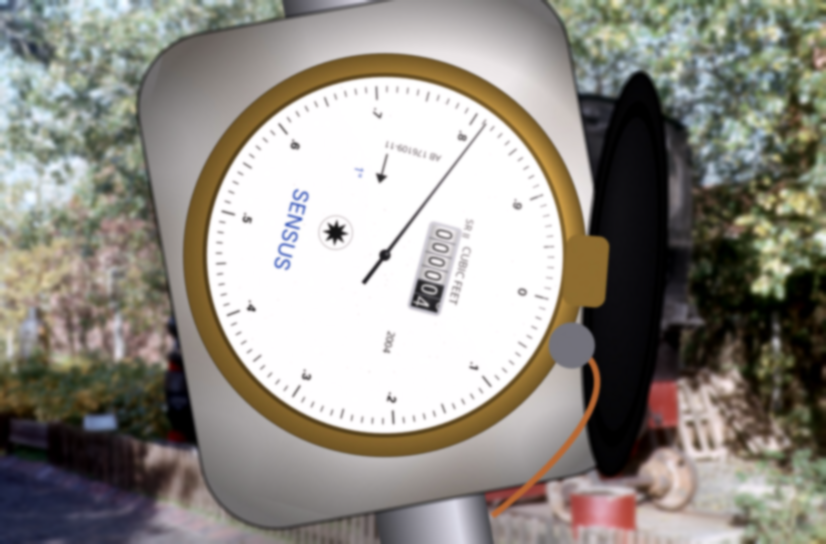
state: 3.81 ft³
